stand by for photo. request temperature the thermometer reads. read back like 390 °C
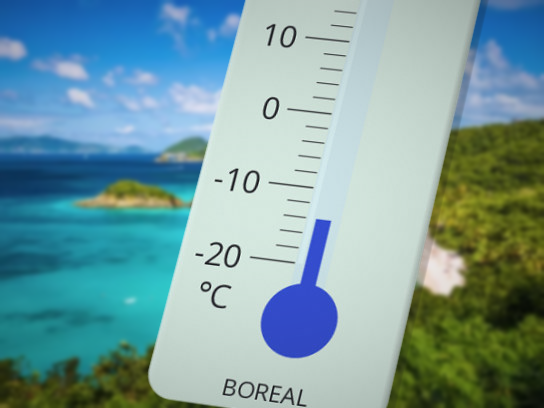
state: -14 °C
